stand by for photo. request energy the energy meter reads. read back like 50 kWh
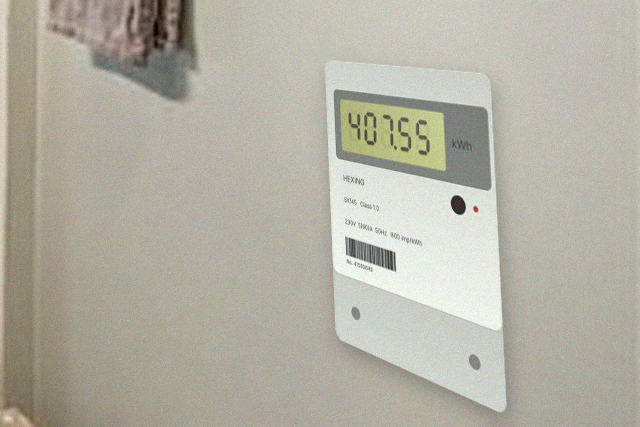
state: 407.55 kWh
